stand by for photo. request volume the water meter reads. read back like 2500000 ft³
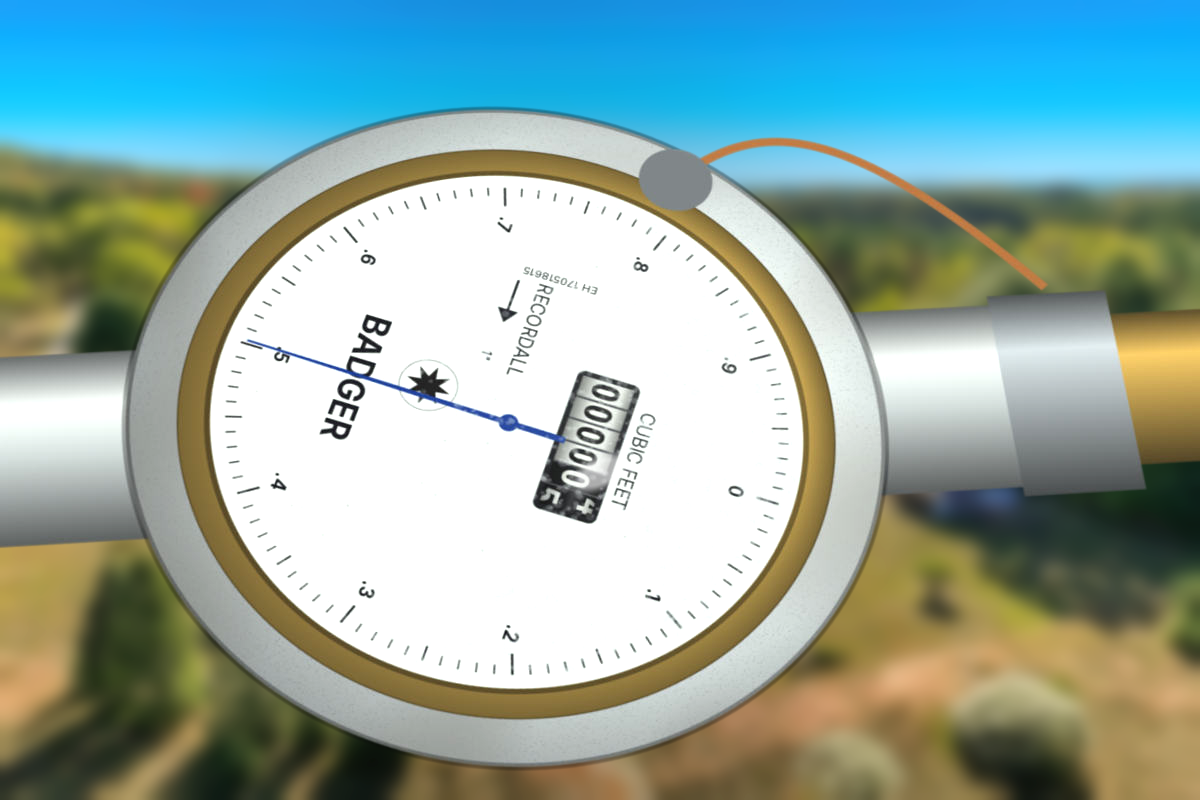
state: 4.50 ft³
